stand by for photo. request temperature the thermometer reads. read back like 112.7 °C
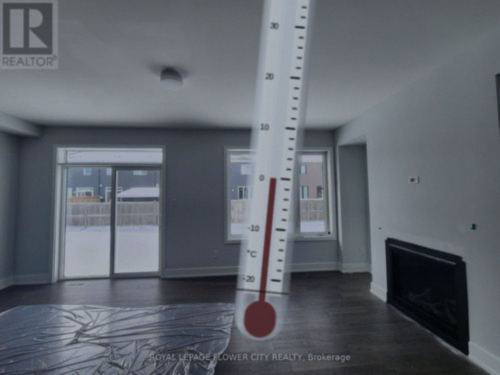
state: 0 °C
